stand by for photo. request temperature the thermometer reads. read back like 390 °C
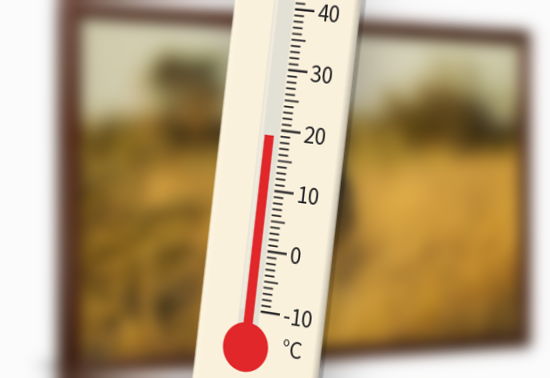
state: 19 °C
